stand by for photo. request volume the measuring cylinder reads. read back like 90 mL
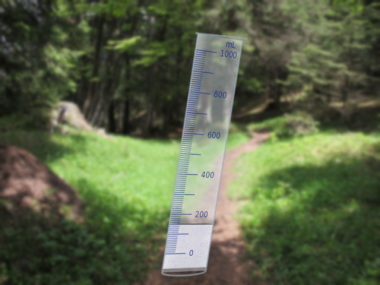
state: 150 mL
